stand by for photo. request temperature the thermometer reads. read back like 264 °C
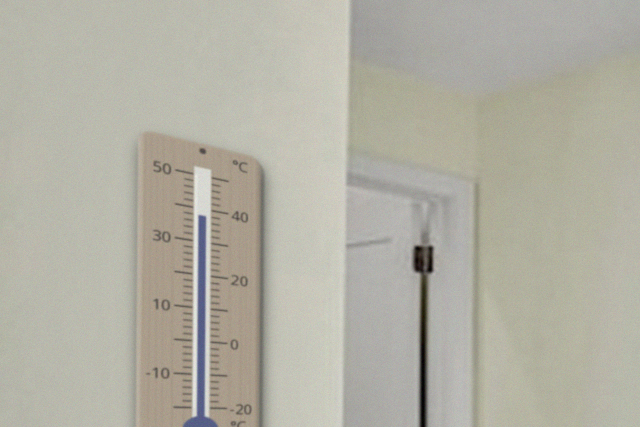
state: 38 °C
